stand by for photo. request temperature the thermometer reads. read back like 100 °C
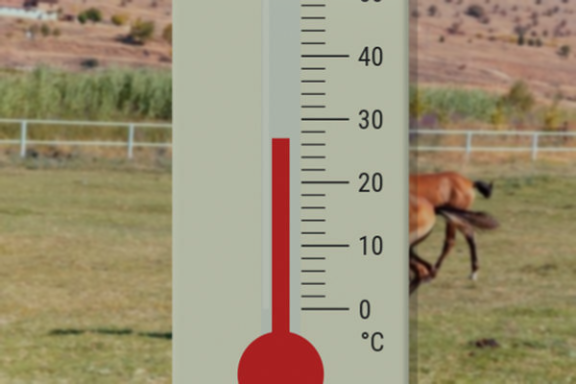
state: 27 °C
